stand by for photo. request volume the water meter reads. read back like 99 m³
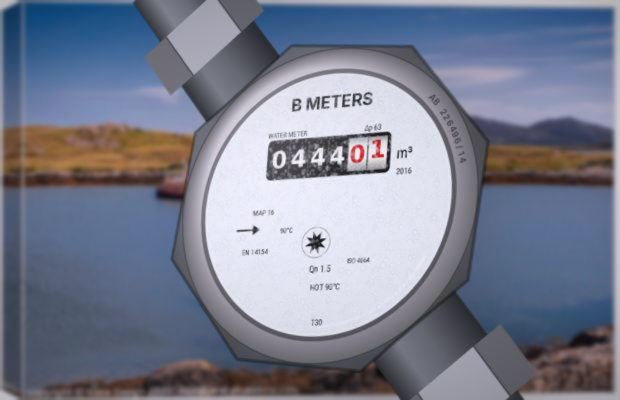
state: 444.01 m³
